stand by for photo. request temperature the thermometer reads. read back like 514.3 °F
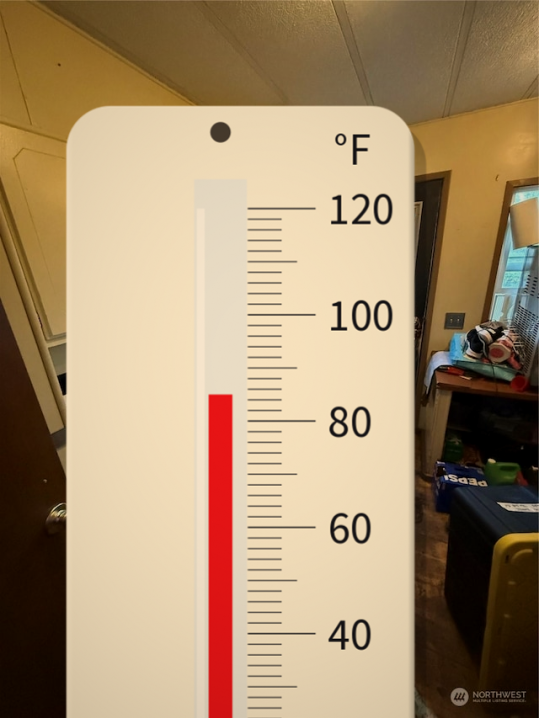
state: 85 °F
